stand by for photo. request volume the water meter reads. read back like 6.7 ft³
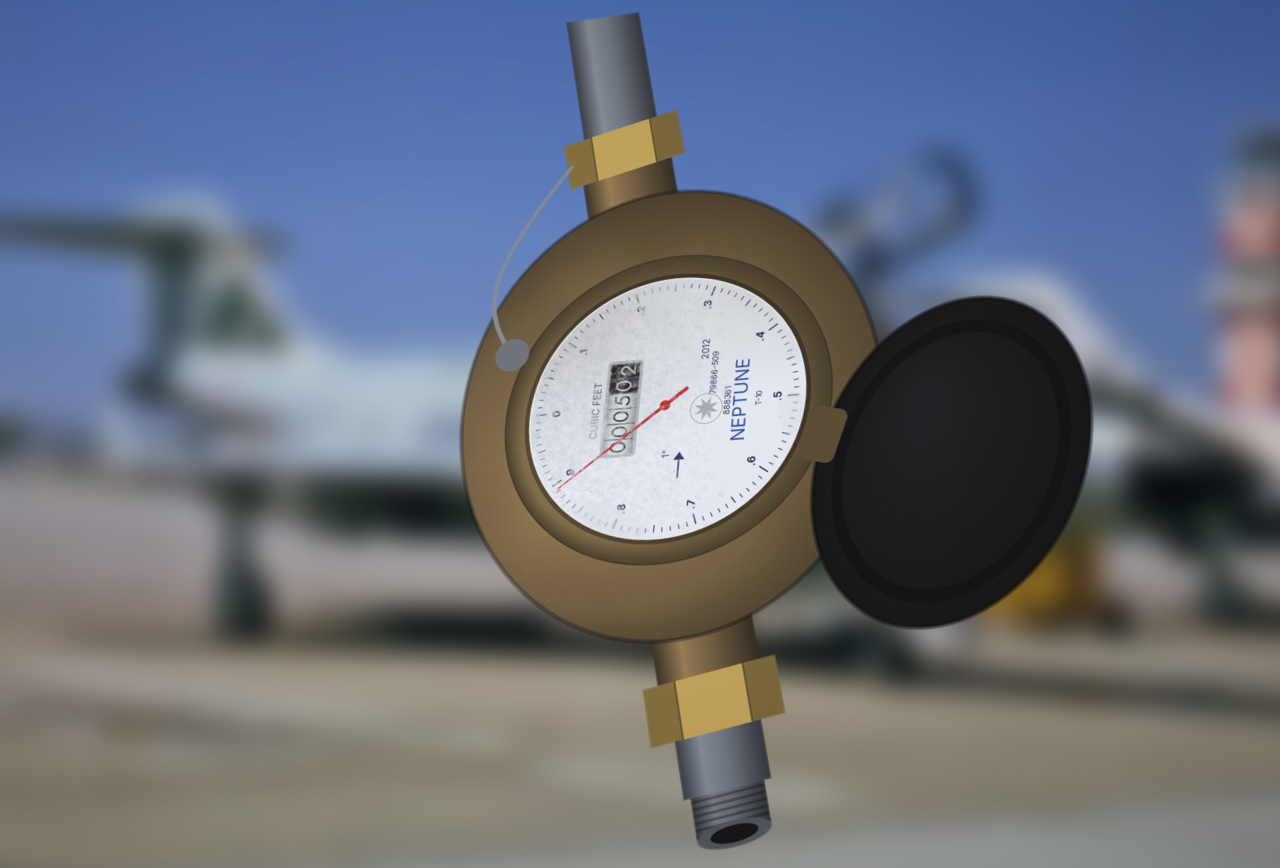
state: 501.89 ft³
